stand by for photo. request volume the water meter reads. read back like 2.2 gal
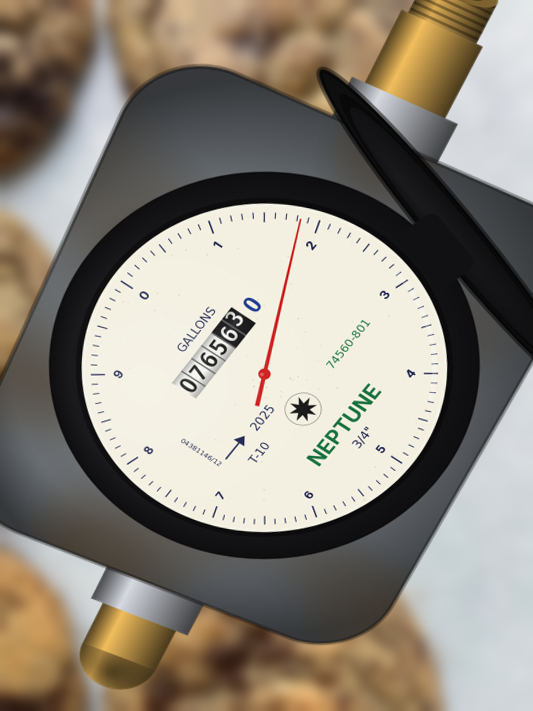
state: 765631.8 gal
